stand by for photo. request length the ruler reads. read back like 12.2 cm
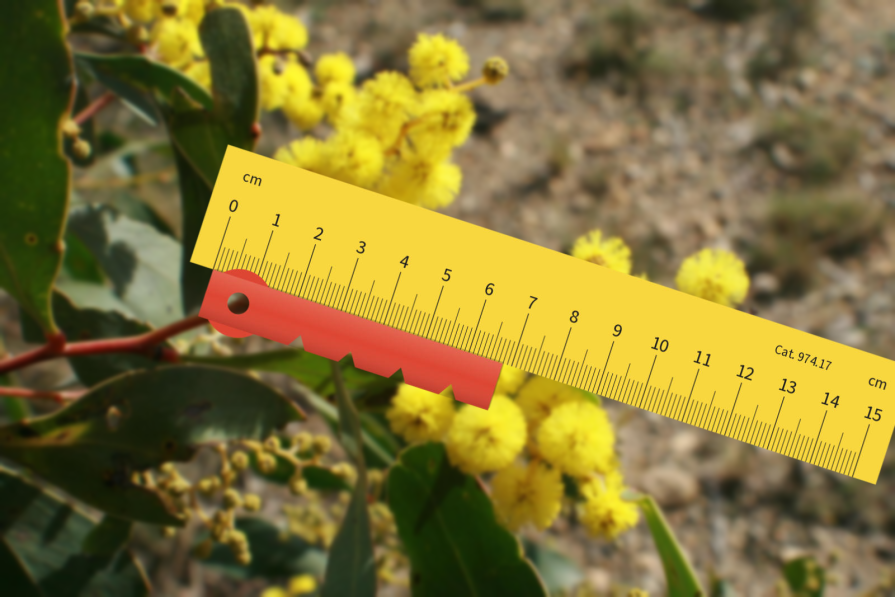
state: 6.8 cm
